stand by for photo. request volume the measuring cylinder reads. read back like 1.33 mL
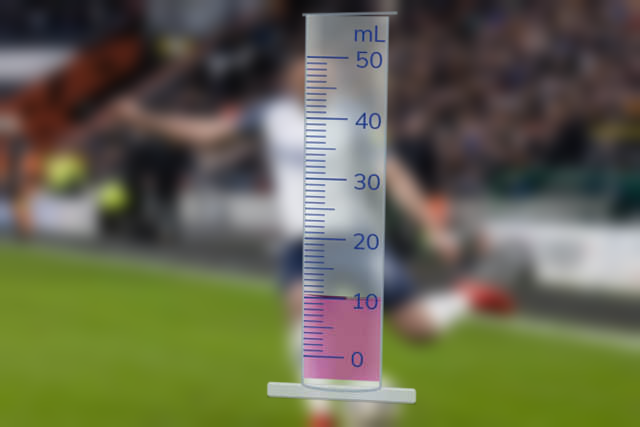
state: 10 mL
